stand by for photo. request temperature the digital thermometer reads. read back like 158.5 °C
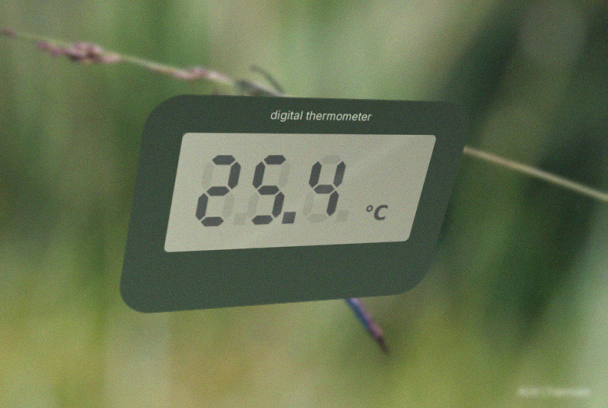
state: 25.4 °C
